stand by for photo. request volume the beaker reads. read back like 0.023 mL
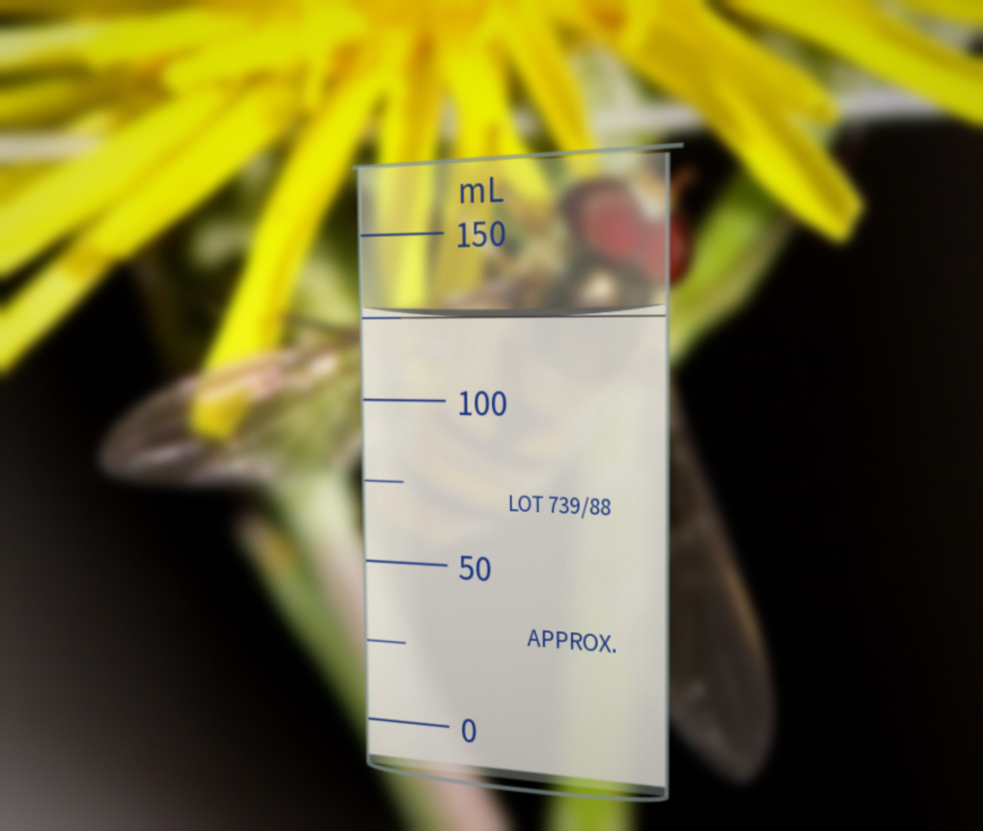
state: 125 mL
